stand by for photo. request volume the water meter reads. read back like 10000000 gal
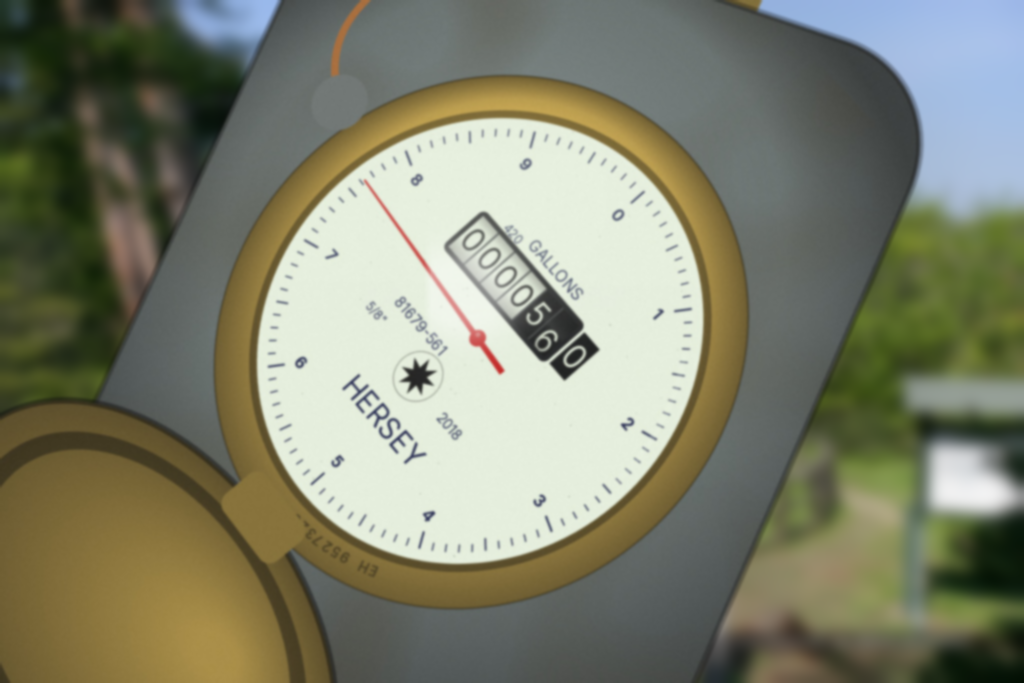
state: 557.6 gal
